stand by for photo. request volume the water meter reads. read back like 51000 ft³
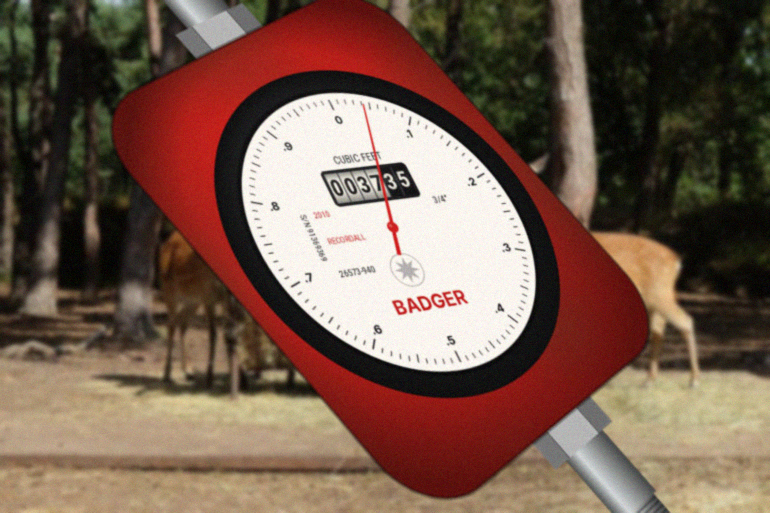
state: 3735.04 ft³
